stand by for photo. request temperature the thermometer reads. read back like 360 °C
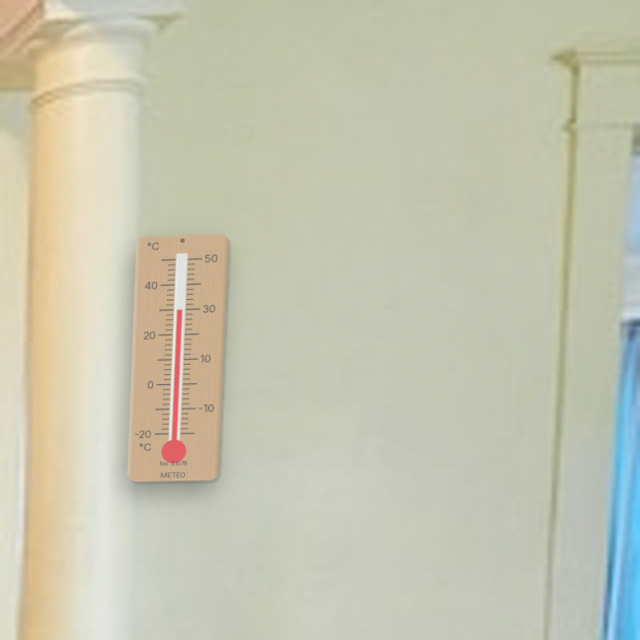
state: 30 °C
